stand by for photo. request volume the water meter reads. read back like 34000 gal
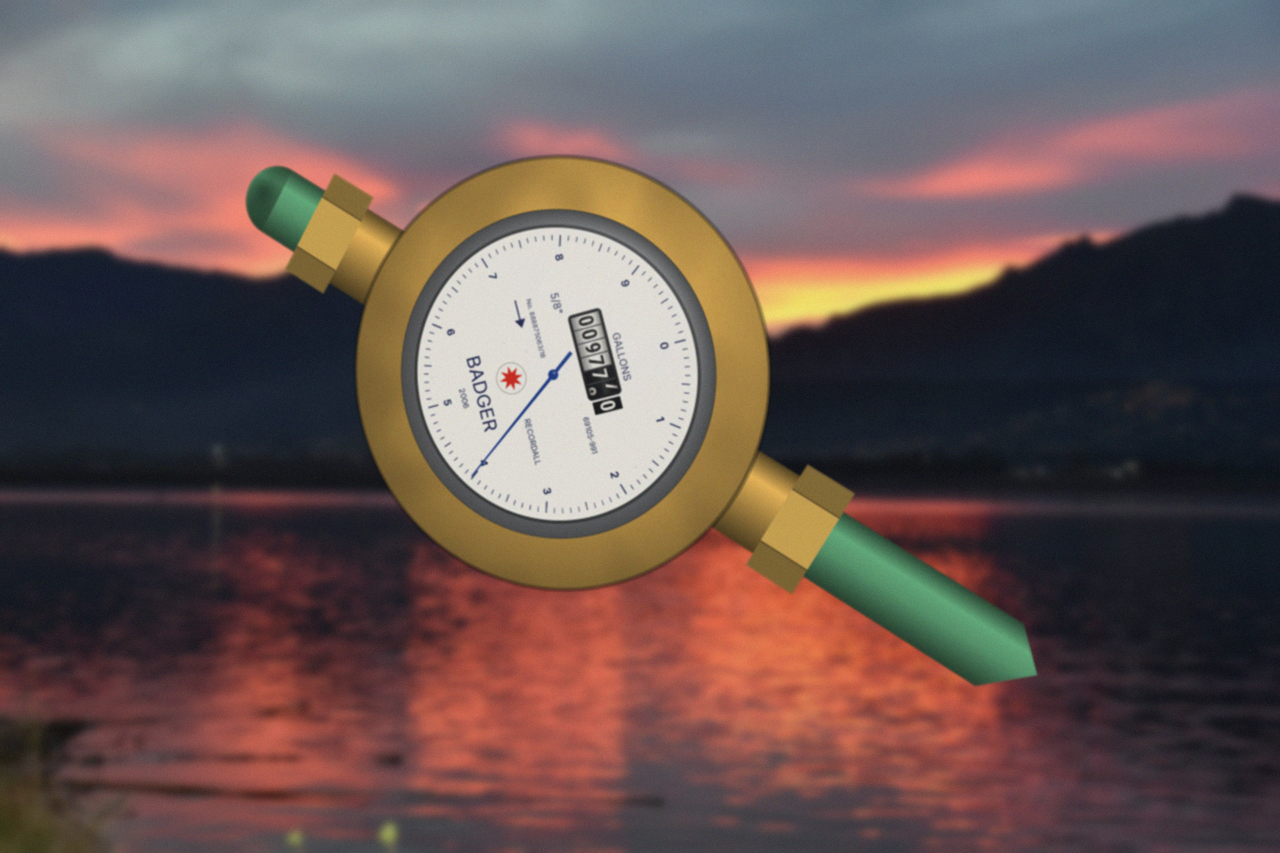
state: 97774.0 gal
